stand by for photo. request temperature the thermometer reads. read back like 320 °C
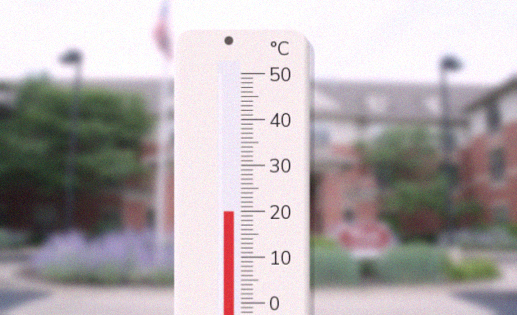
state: 20 °C
